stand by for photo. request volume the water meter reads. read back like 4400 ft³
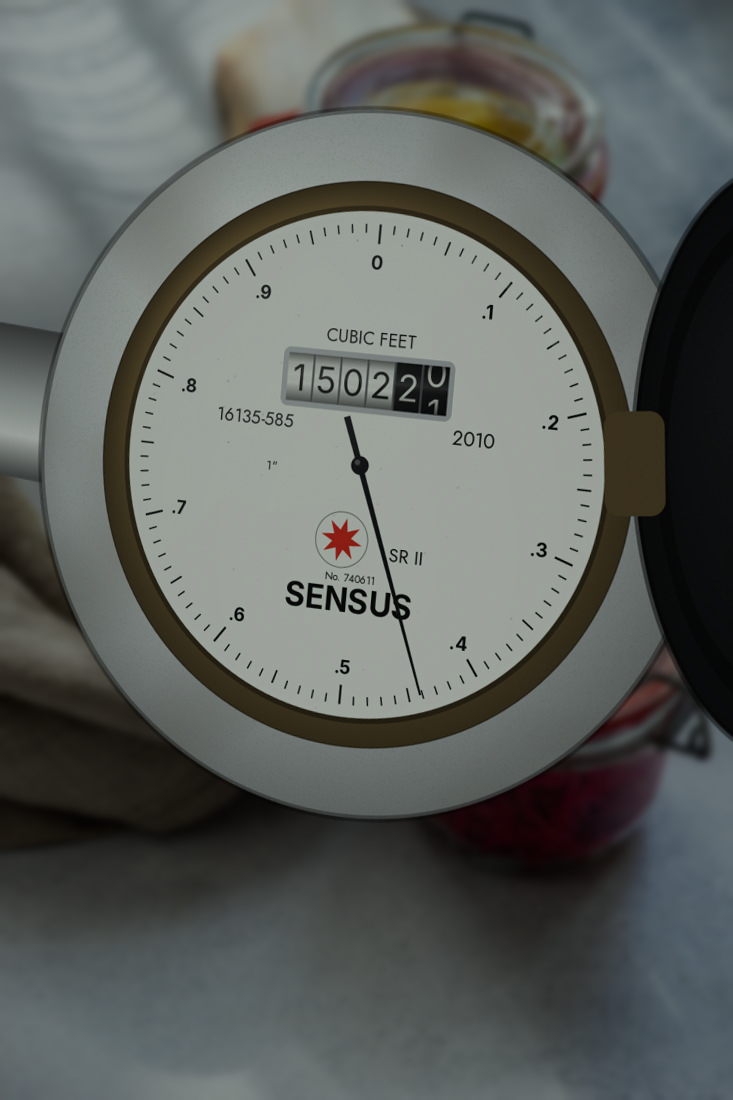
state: 150220.44 ft³
